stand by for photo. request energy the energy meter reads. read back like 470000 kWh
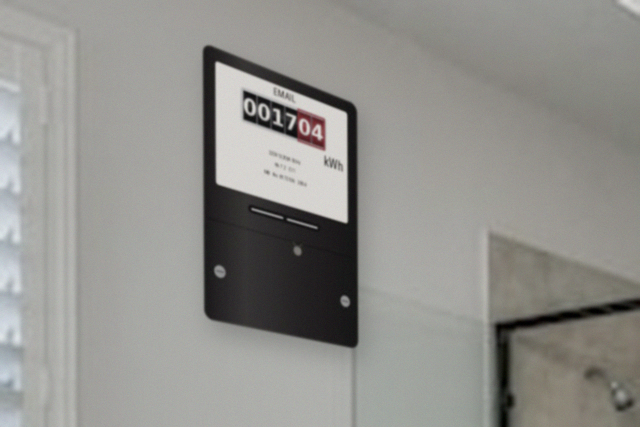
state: 17.04 kWh
